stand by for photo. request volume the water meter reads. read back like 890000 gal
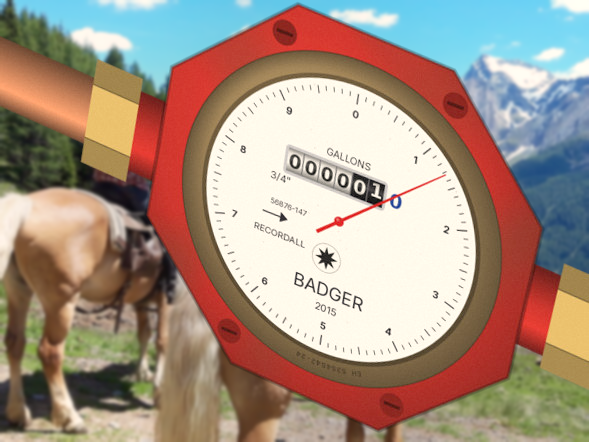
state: 11.3 gal
